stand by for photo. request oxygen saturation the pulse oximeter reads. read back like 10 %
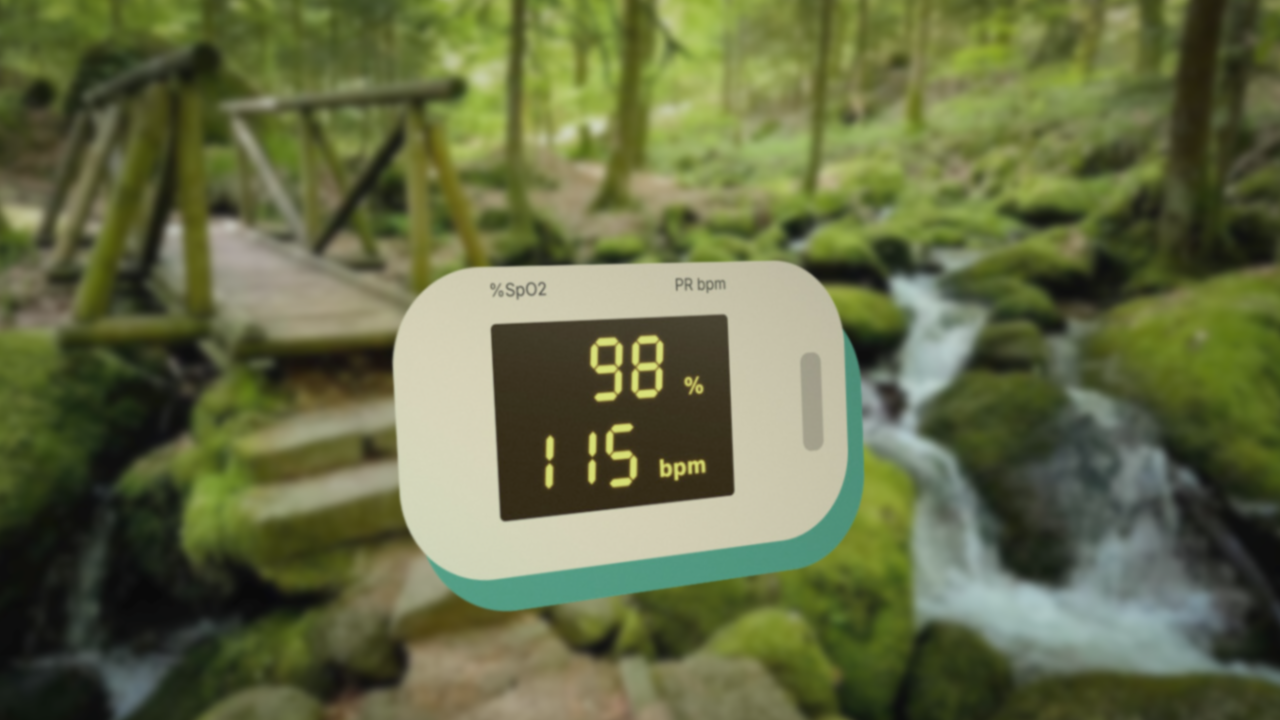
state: 98 %
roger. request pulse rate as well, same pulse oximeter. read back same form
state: 115 bpm
